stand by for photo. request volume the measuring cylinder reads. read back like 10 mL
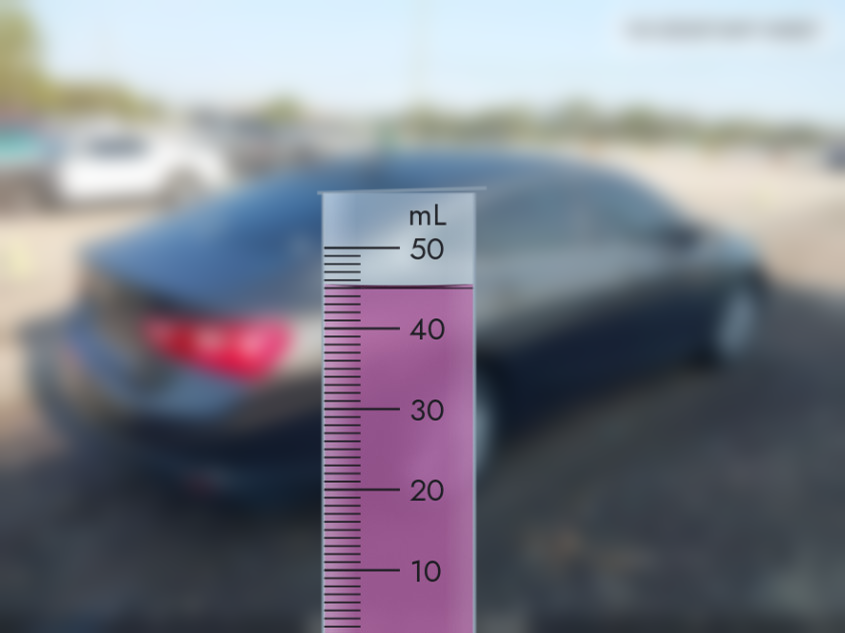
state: 45 mL
